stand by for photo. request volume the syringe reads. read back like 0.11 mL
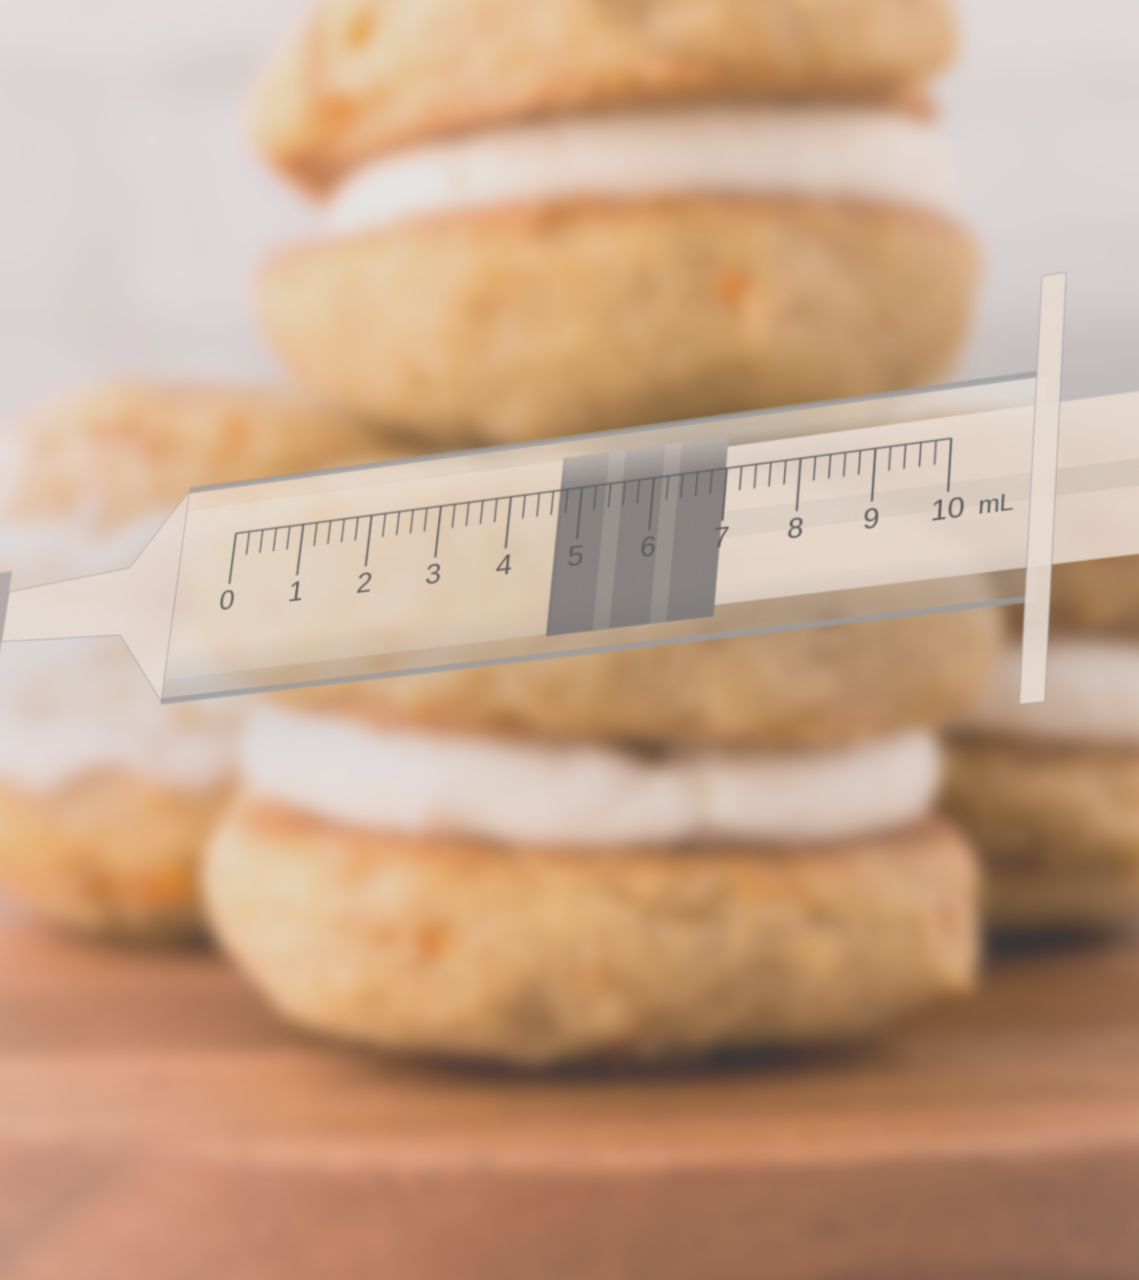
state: 4.7 mL
